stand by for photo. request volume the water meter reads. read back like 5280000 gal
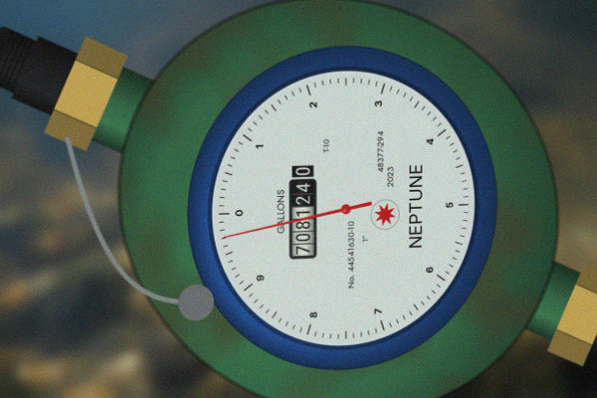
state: 7081239.7 gal
